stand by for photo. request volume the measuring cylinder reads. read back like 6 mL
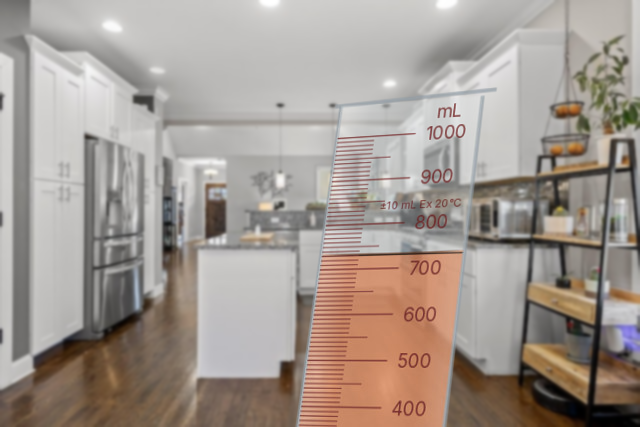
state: 730 mL
